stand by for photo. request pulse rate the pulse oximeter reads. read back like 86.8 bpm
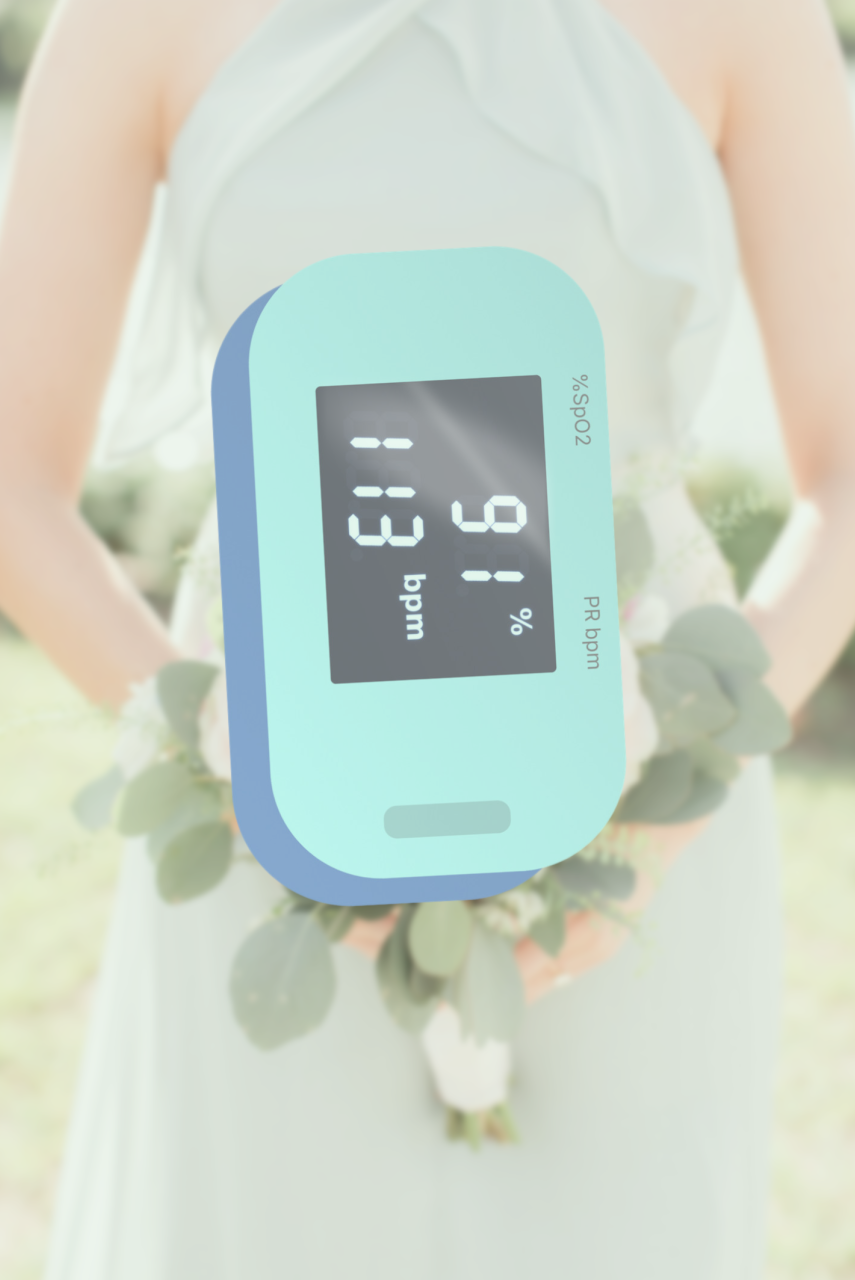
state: 113 bpm
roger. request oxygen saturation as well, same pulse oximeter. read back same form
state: 91 %
